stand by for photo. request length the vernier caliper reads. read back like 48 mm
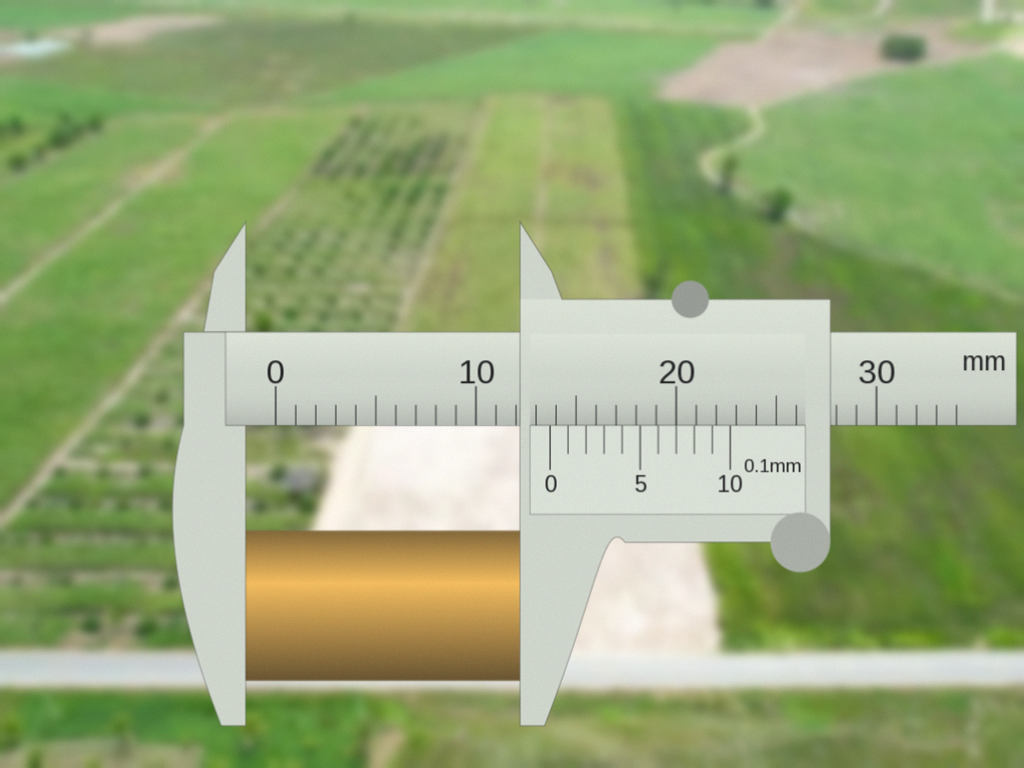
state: 13.7 mm
